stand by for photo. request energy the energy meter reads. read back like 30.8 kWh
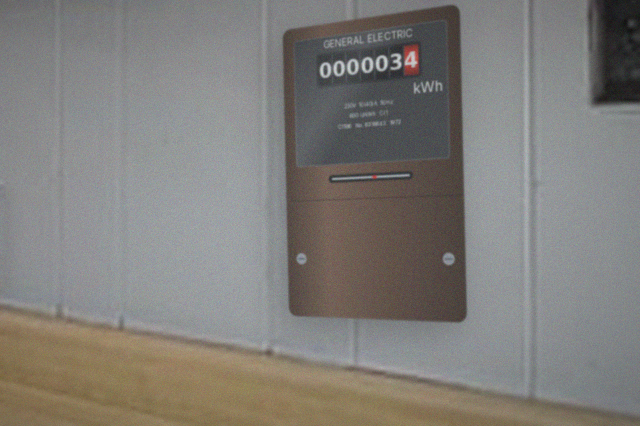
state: 3.4 kWh
